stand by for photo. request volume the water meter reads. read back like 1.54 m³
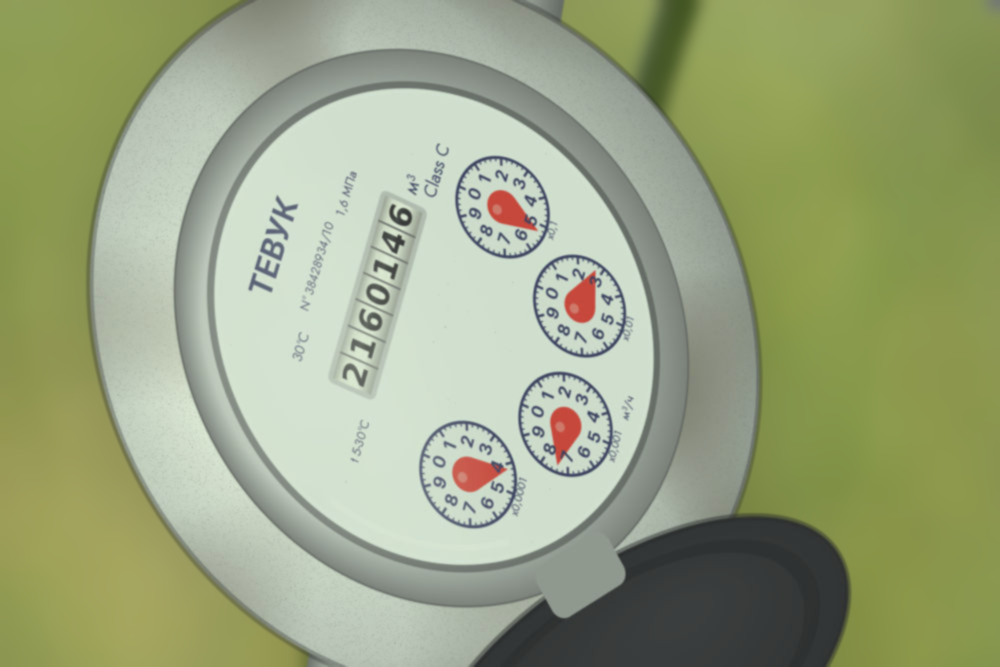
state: 2160146.5274 m³
